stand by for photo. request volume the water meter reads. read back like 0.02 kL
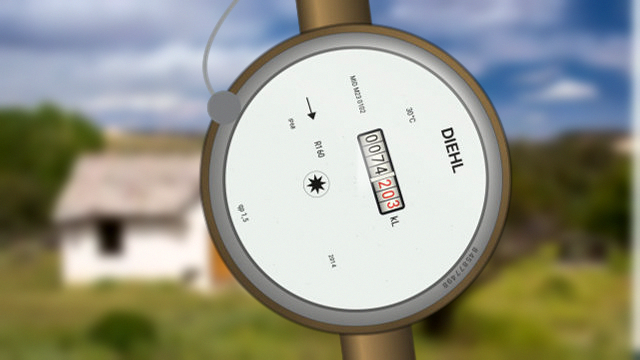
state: 74.203 kL
